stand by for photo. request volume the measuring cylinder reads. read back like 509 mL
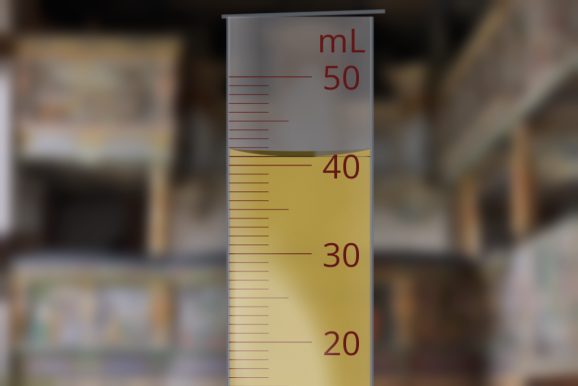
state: 41 mL
